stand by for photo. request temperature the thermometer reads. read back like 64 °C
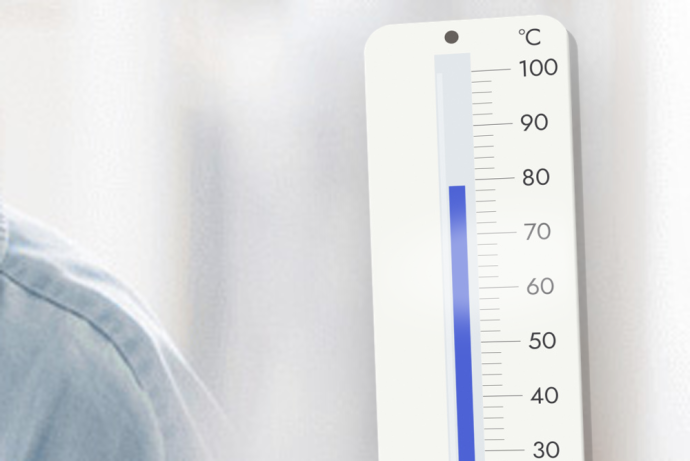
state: 79 °C
